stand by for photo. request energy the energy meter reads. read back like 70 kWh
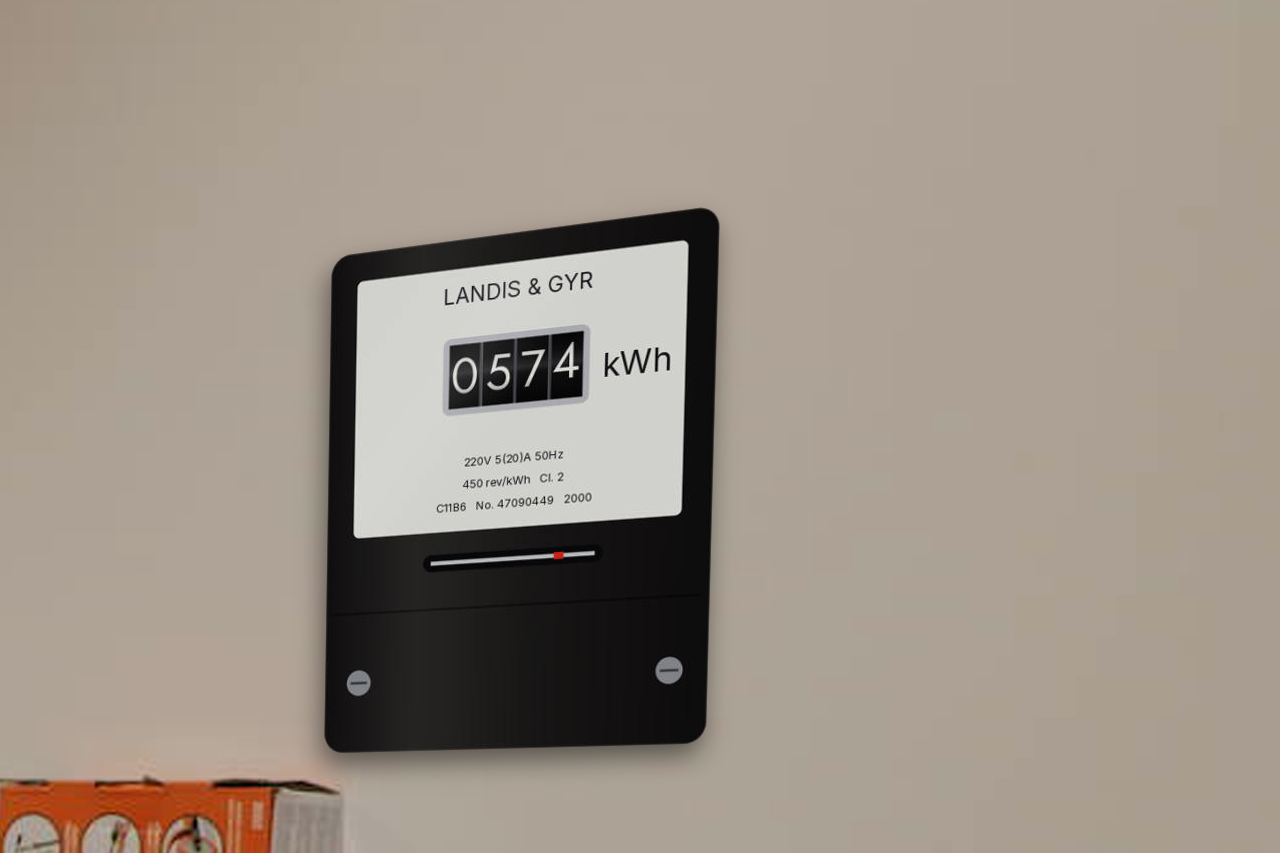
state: 574 kWh
